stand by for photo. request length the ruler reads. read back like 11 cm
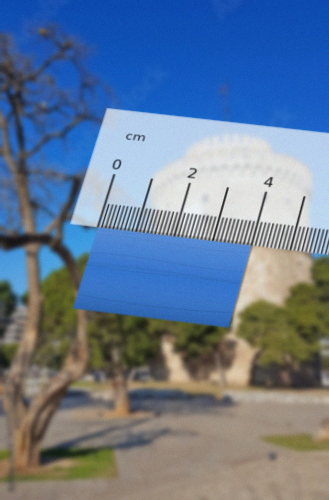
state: 4 cm
